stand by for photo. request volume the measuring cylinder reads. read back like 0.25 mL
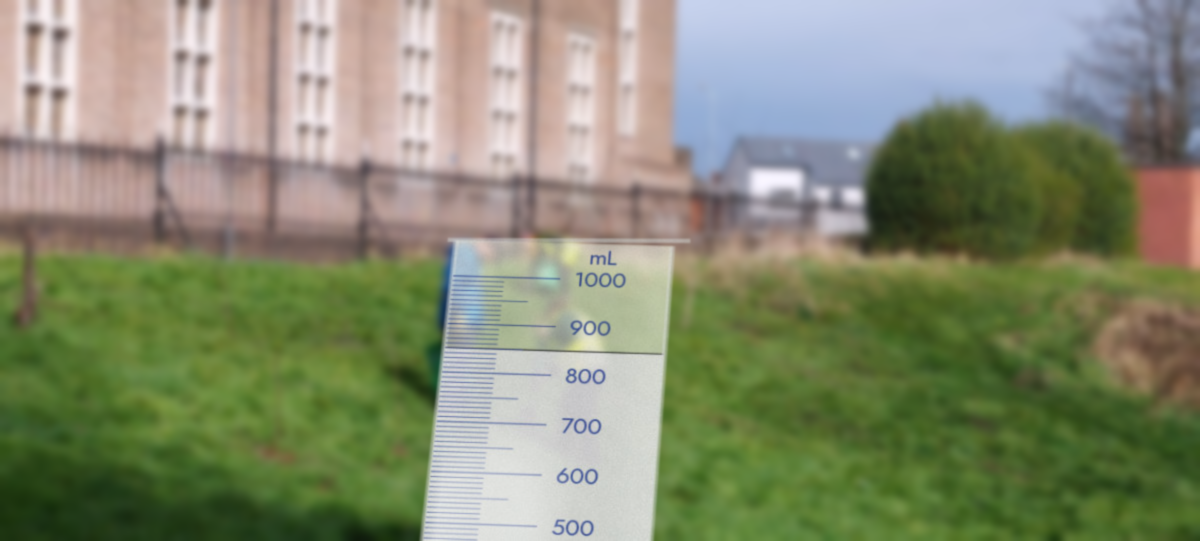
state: 850 mL
